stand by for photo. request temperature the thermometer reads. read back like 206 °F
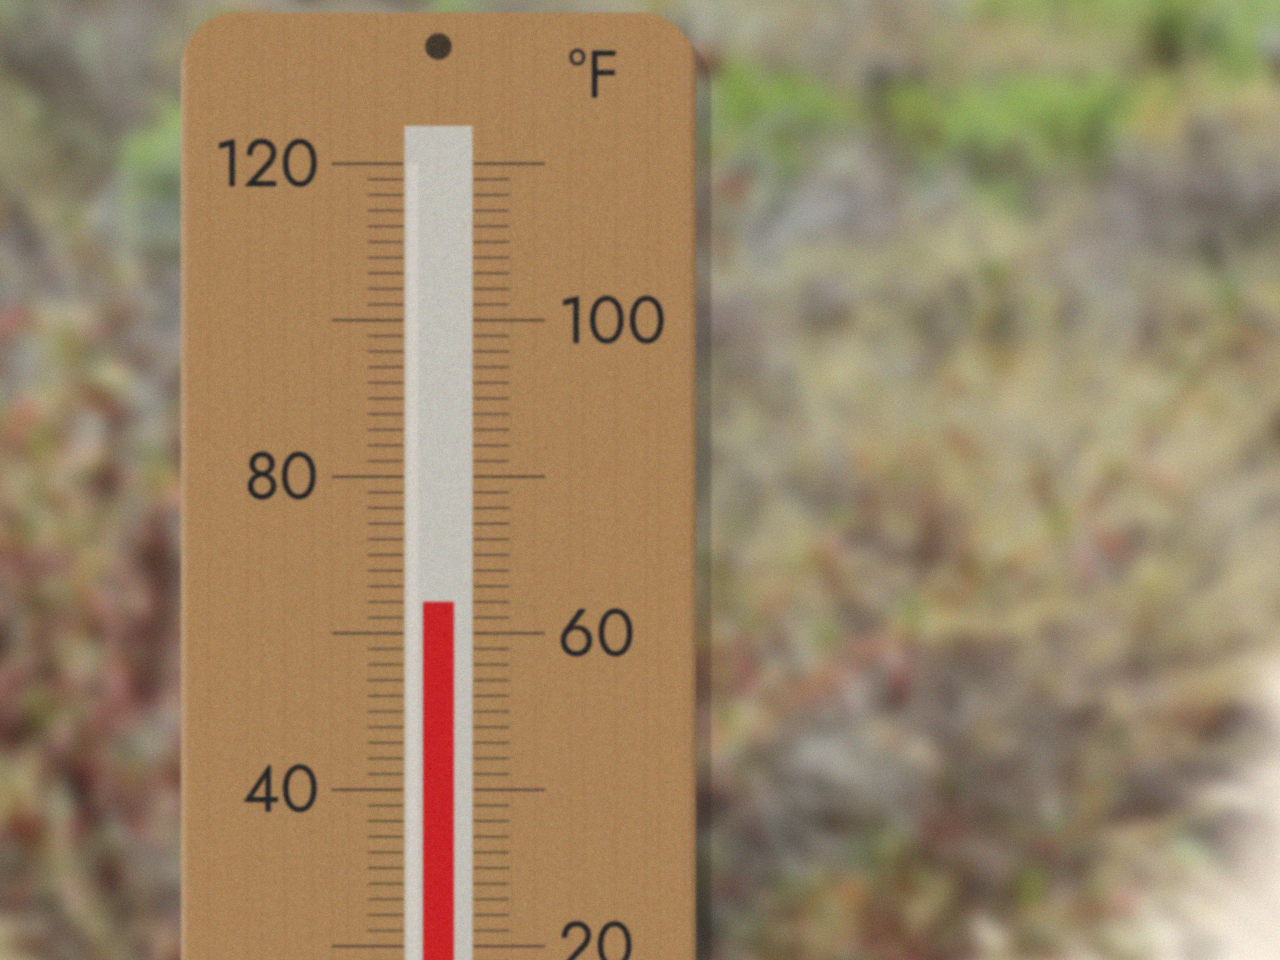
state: 64 °F
